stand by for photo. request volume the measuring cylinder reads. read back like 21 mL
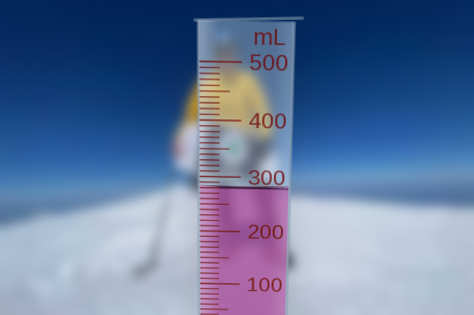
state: 280 mL
